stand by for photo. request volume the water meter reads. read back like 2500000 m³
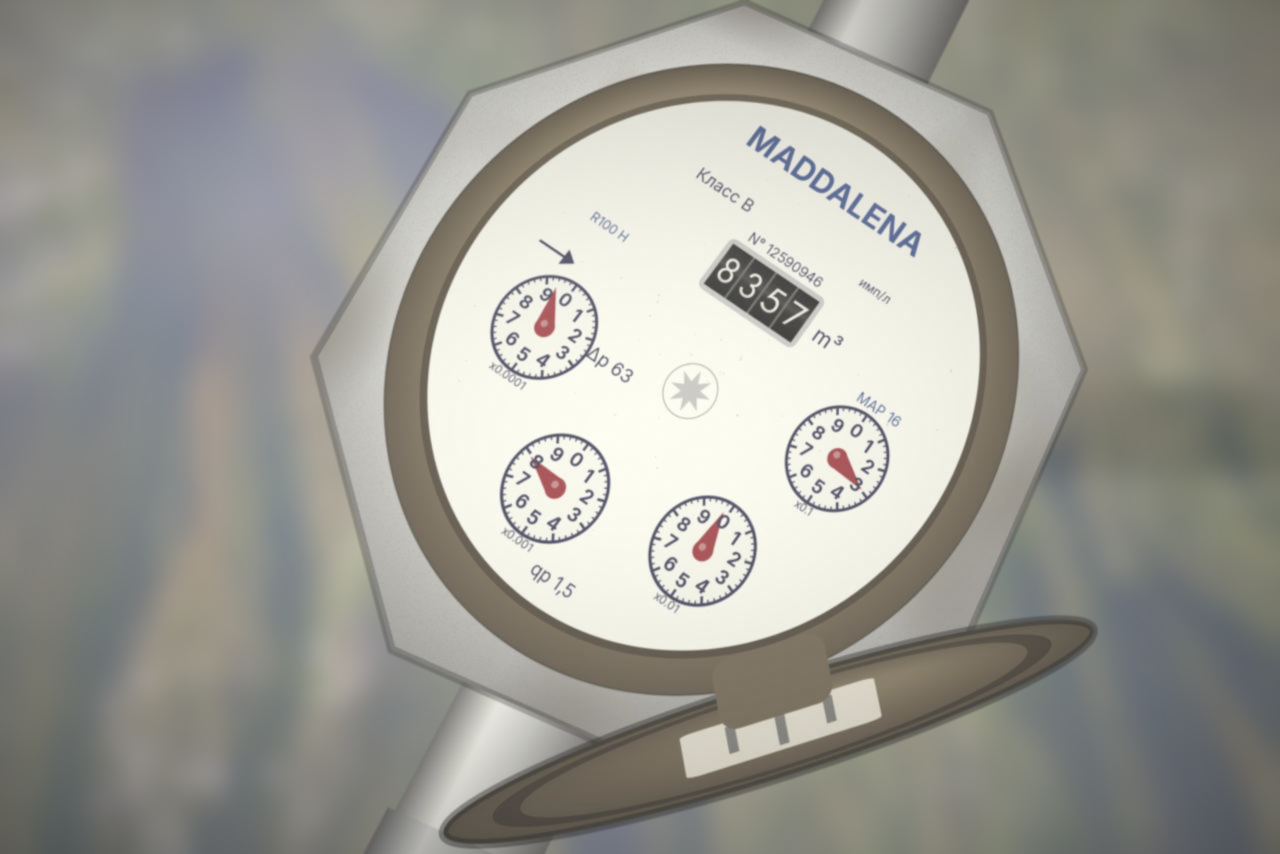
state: 8357.2979 m³
